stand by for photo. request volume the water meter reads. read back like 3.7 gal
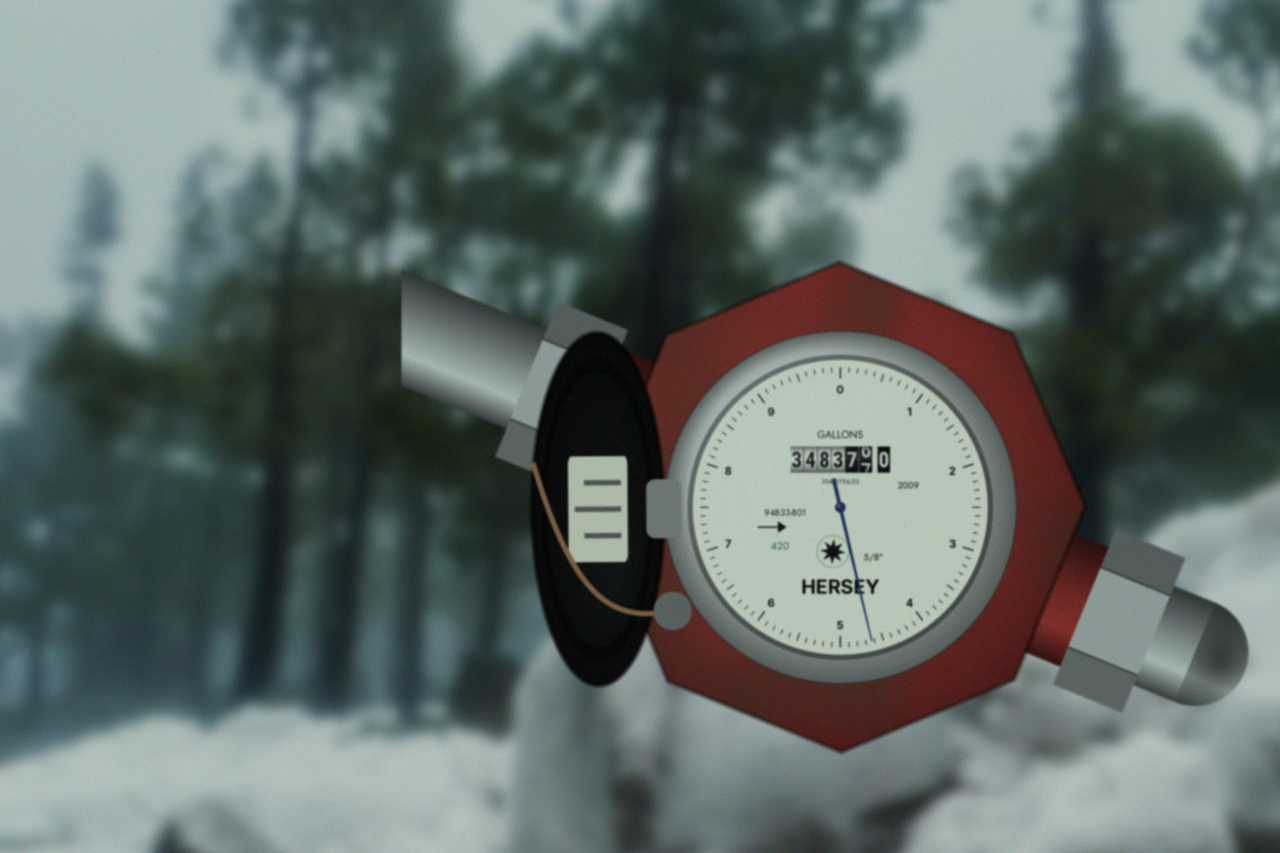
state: 3483764.6 gal
